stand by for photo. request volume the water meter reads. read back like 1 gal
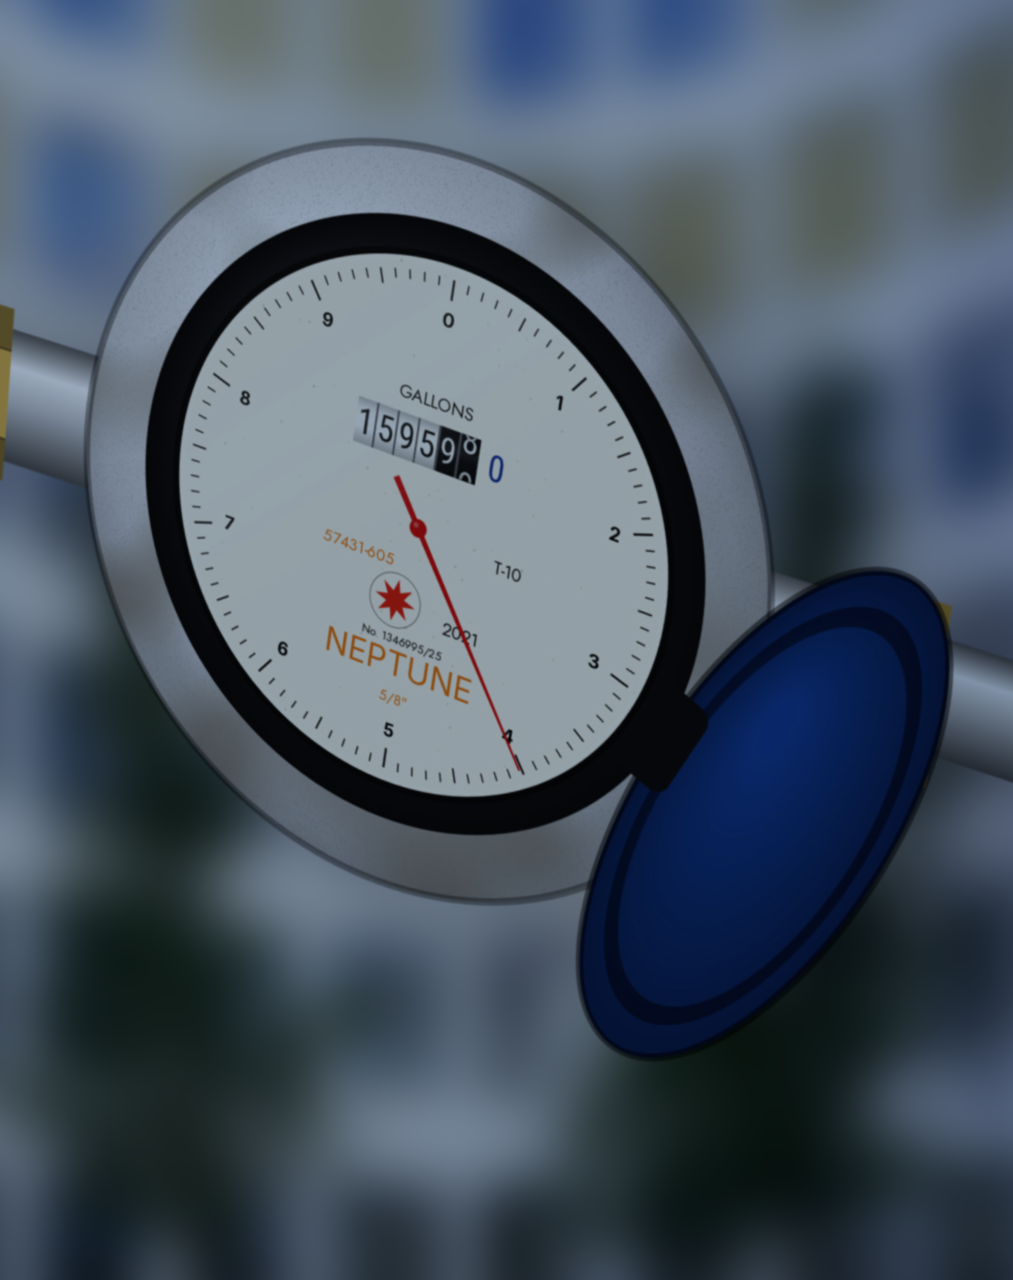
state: 1595984.0 gal
